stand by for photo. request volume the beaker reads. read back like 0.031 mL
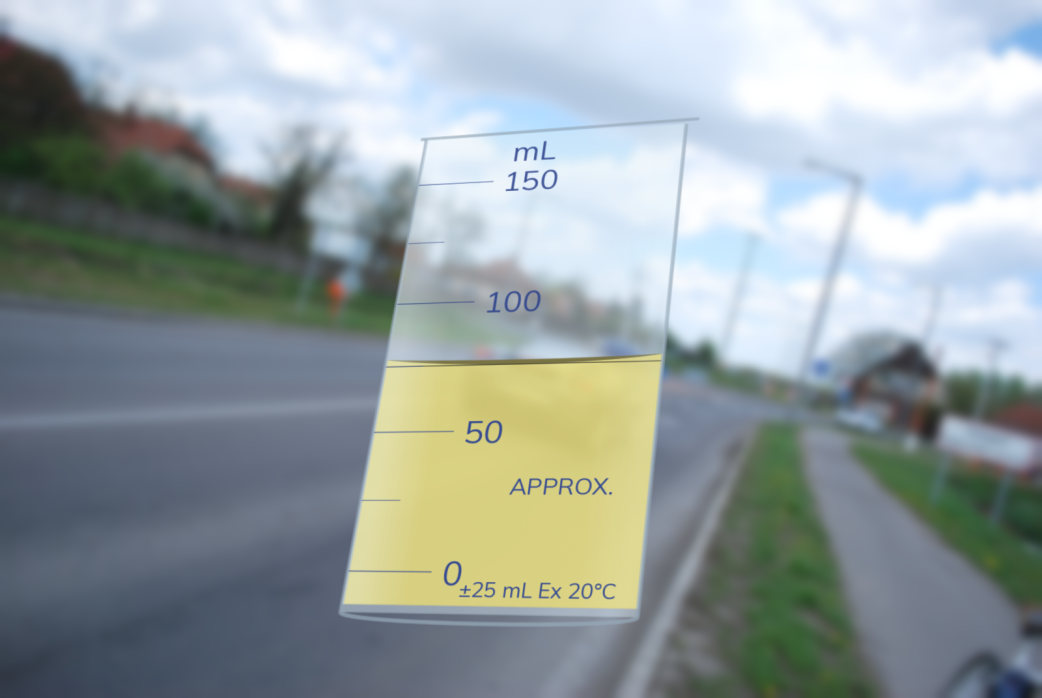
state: 75 mL
